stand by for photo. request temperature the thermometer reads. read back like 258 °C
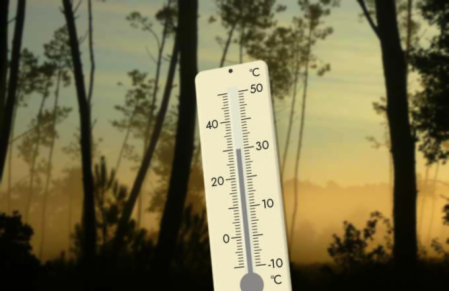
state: 30 °C
